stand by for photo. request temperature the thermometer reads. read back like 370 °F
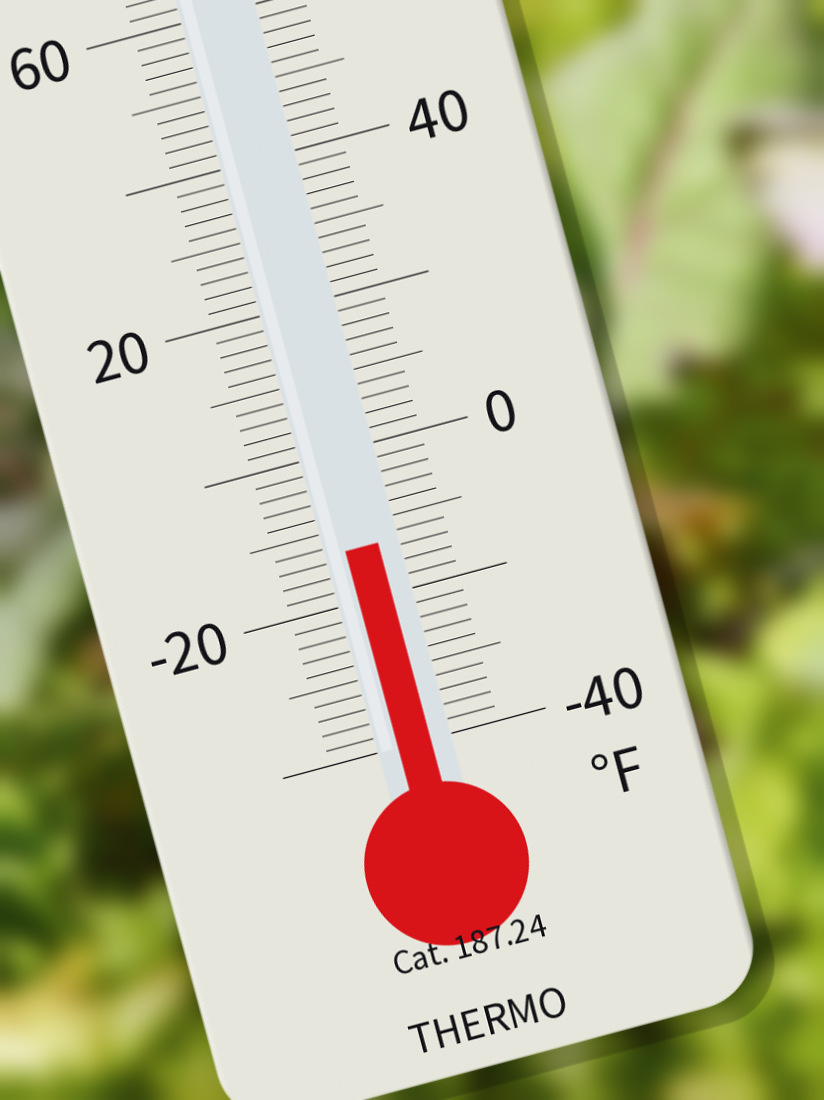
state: -13 °F
